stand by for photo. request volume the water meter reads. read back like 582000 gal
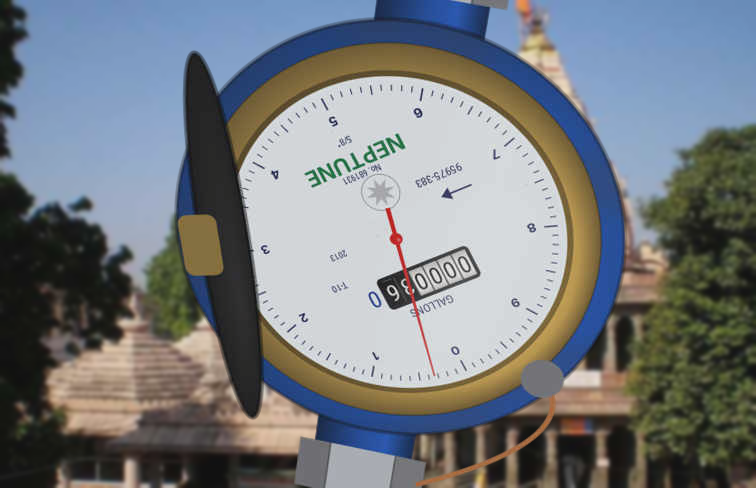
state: 360.3 gal
